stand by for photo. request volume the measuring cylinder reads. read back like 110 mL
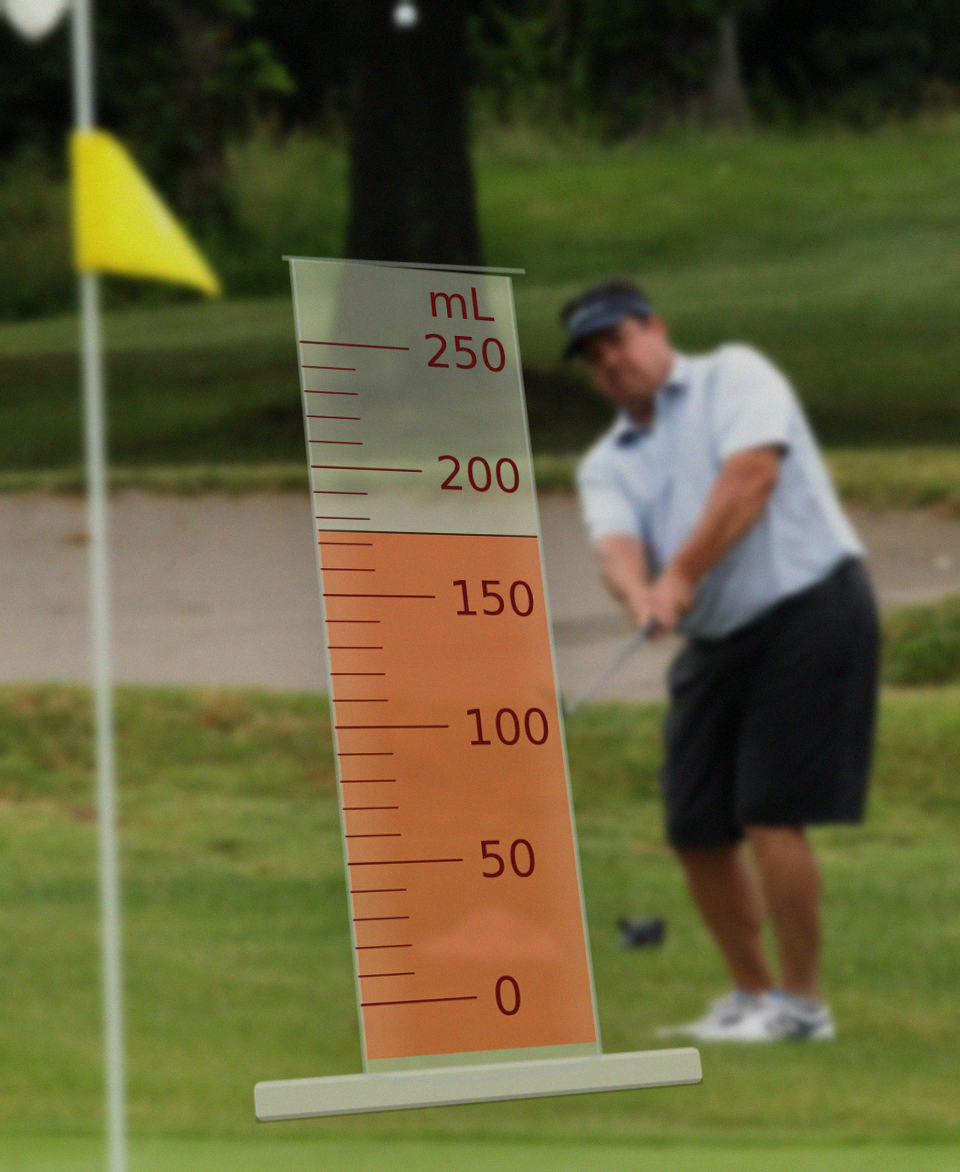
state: 175 mL
